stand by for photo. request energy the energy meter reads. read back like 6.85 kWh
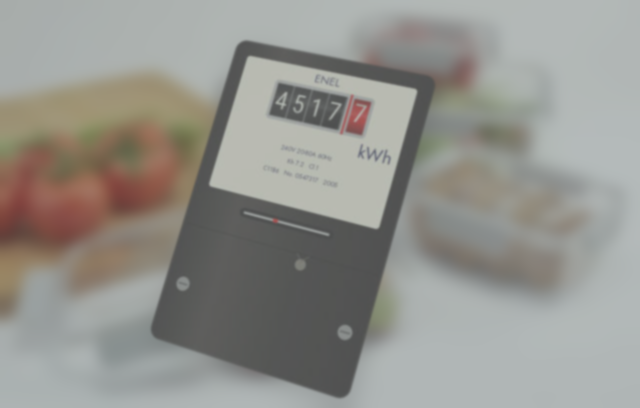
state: 4517.7 kWh
